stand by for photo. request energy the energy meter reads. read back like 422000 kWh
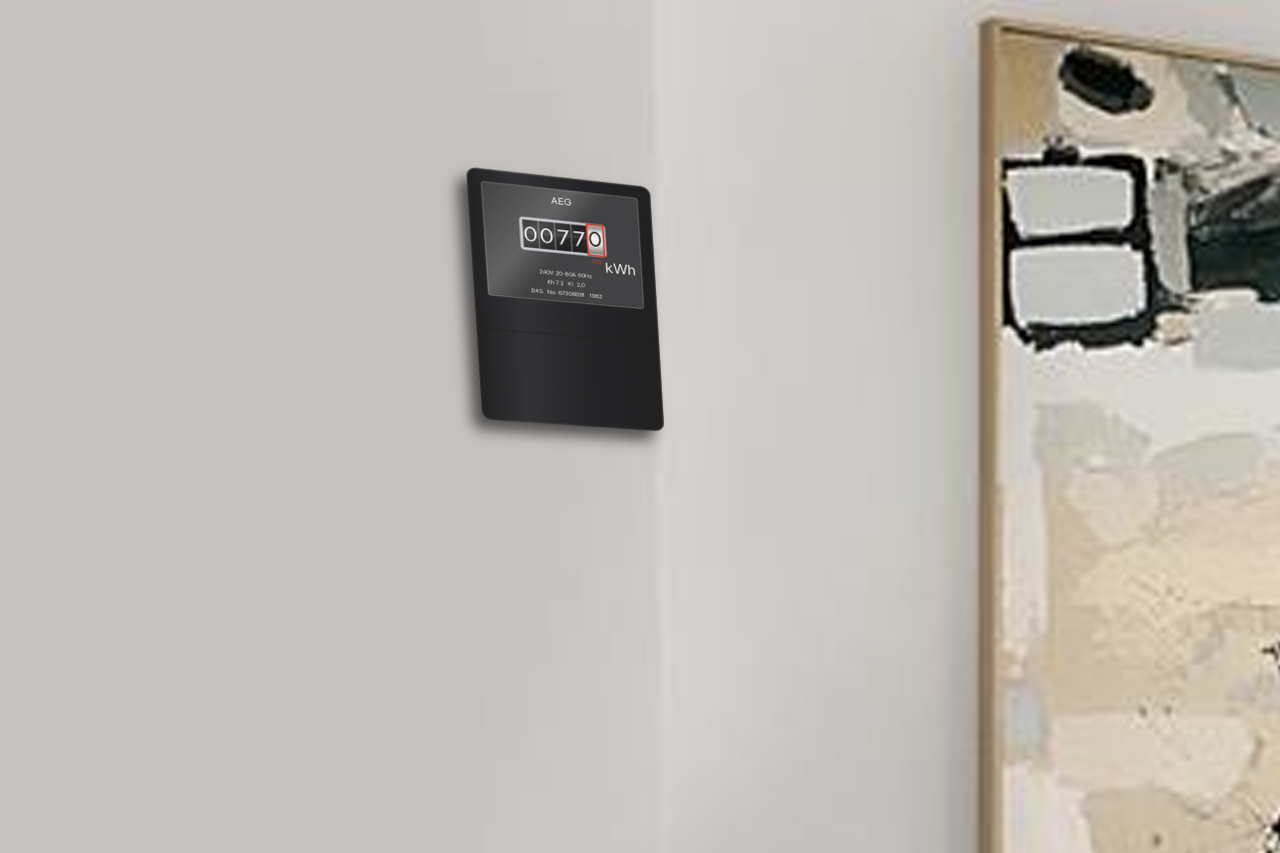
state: 77.0 kWh
